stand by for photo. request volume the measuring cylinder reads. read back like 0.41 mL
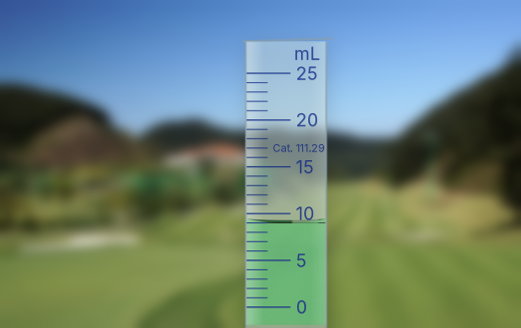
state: 9 mL
